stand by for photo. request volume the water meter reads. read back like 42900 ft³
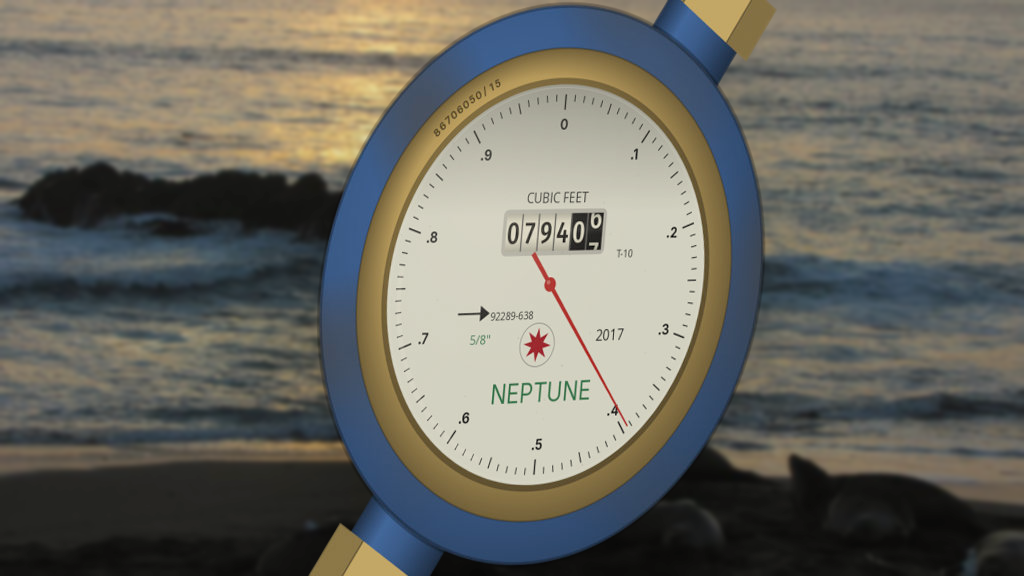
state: 79406.39 ft³
